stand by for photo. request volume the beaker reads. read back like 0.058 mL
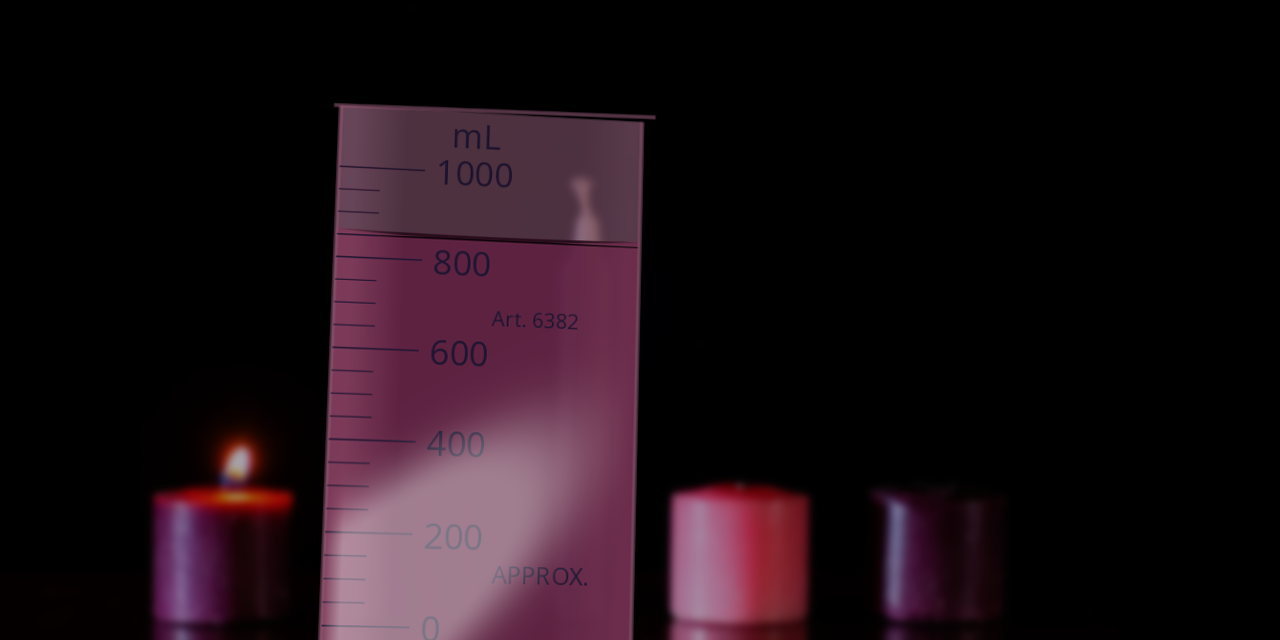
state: 850 mL
